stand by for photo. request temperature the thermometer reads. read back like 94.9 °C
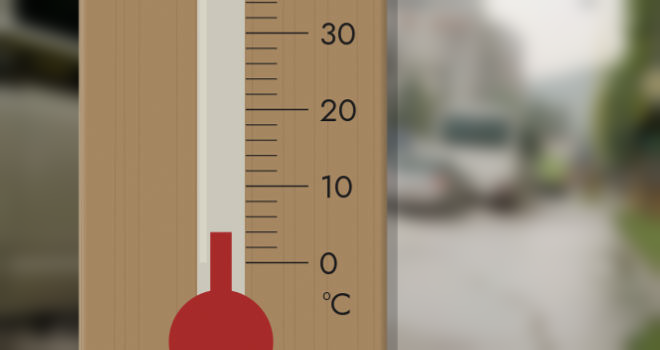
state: 4 °C
